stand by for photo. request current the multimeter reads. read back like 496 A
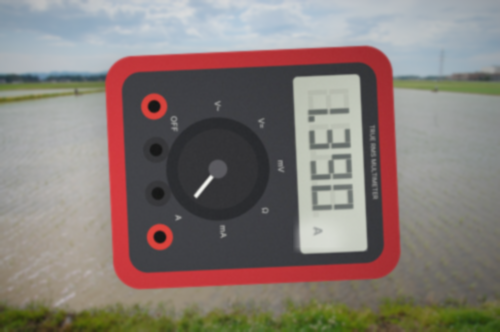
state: 1.390 A
